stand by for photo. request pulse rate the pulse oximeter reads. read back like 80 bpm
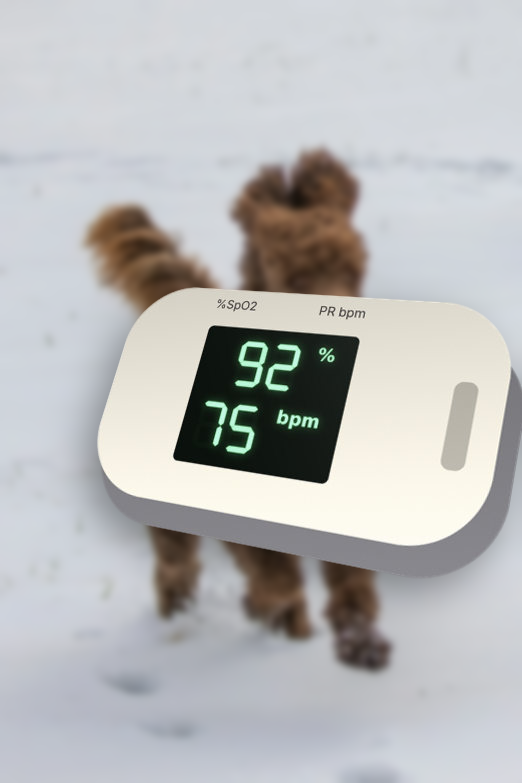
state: 75 bpm
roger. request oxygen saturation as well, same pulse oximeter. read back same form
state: 92 %
